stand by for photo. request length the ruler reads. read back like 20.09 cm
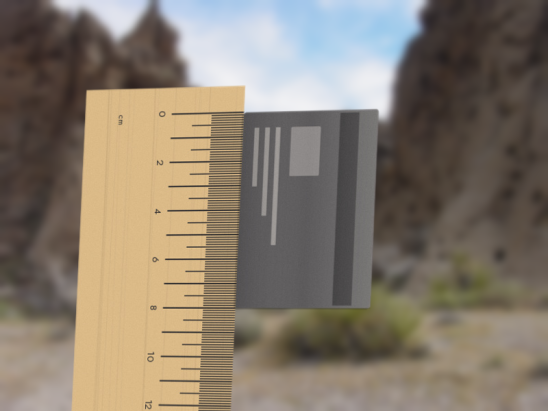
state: 8 cm
